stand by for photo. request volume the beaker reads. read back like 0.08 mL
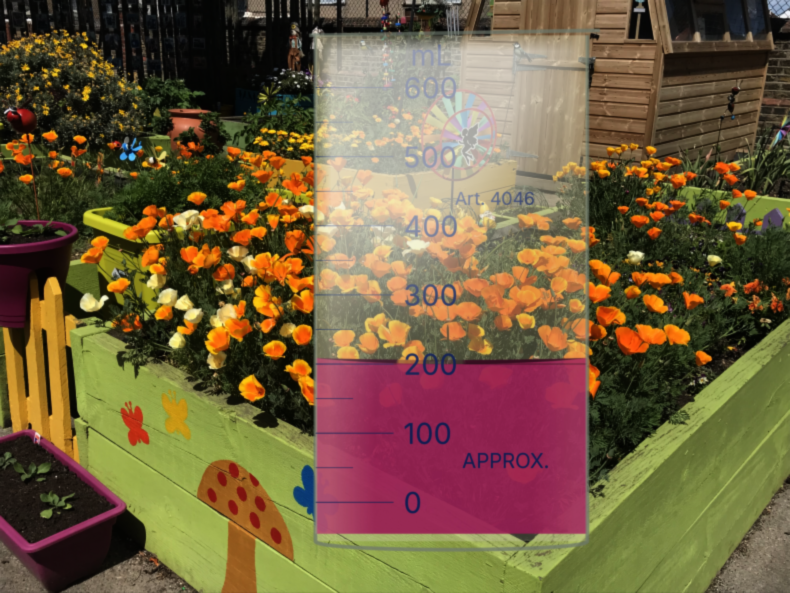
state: 200 mL
